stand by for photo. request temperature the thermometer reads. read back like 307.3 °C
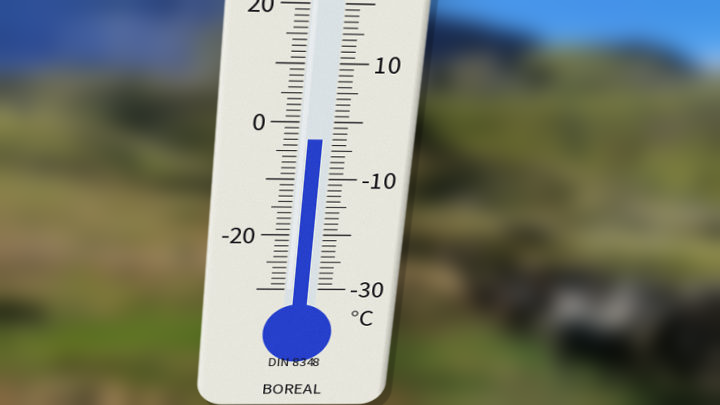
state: -3 °C
